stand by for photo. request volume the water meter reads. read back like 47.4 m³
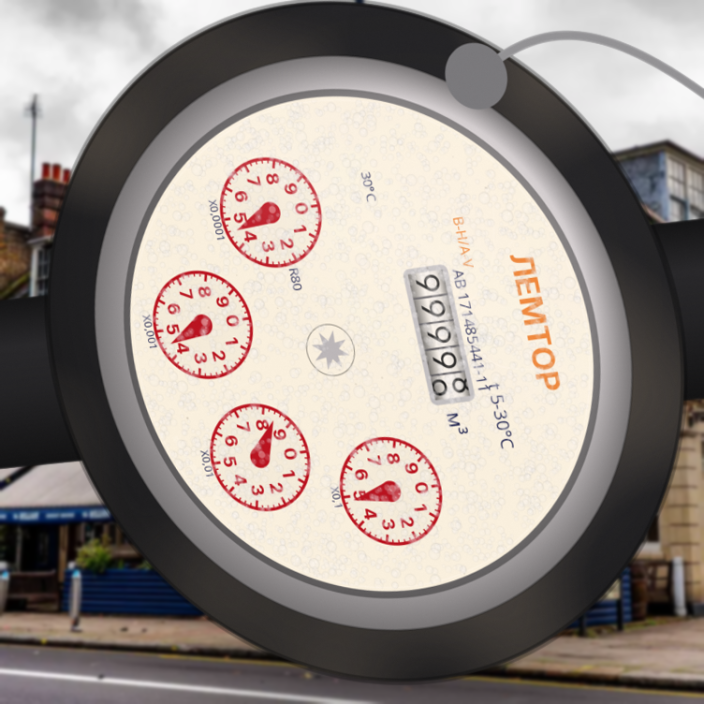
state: 99998.4844 m³
